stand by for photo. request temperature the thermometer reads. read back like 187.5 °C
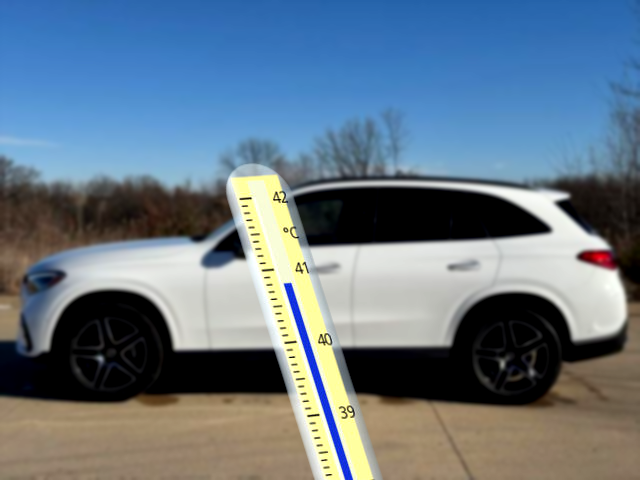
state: 40.8 °C
